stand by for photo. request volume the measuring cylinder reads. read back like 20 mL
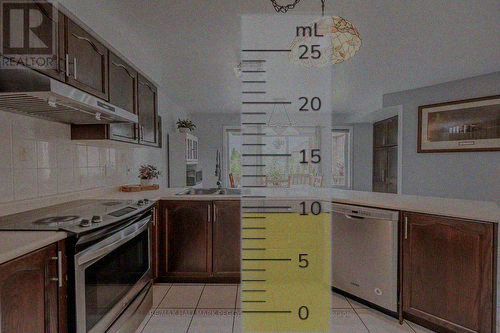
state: 9.5 mL
